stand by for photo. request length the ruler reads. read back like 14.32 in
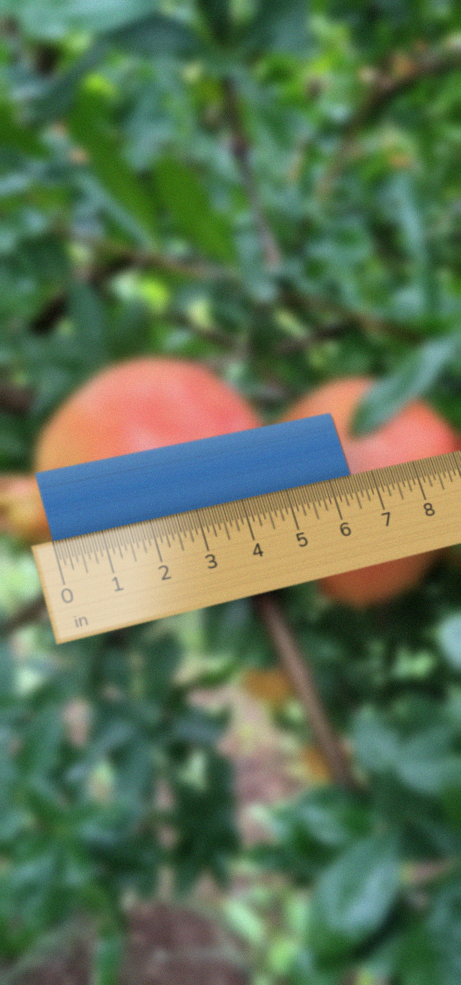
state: 6.5 in
